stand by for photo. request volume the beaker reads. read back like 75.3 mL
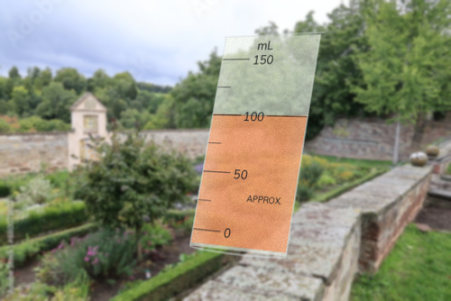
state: 100 mL
